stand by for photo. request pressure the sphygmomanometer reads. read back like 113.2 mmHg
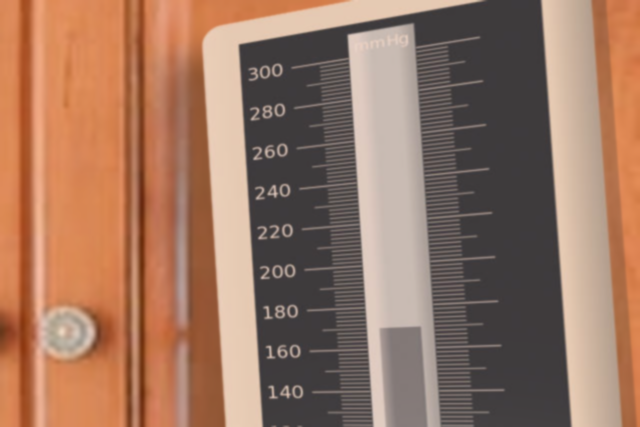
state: 170 mmHg
